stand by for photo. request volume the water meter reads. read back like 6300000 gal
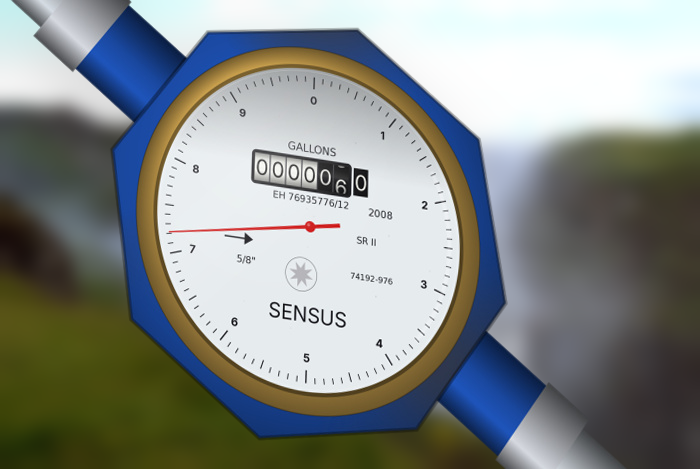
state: 57.2 gal
